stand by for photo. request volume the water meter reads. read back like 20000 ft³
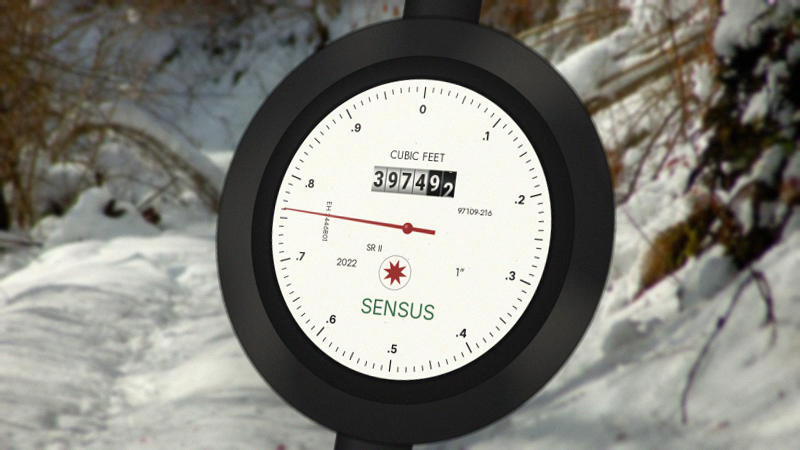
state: 397491.76 ft³
